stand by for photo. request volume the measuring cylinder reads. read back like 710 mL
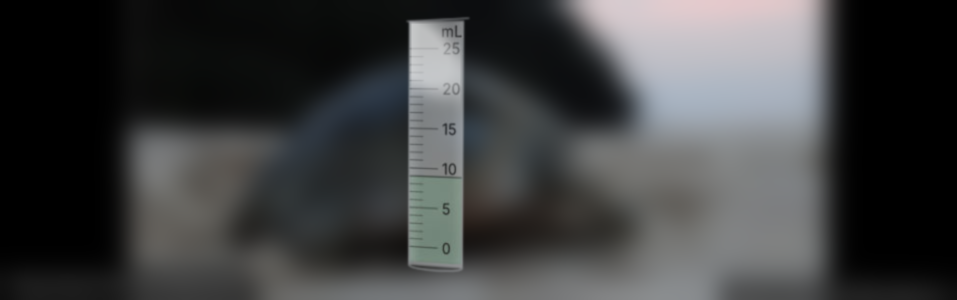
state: 9 mL
